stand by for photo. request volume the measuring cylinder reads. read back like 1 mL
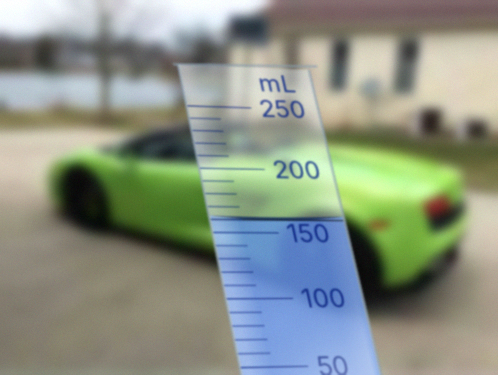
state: 160 mL
